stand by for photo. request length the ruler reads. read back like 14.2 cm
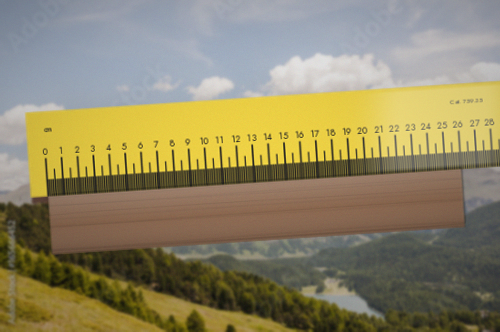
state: 26 cm
